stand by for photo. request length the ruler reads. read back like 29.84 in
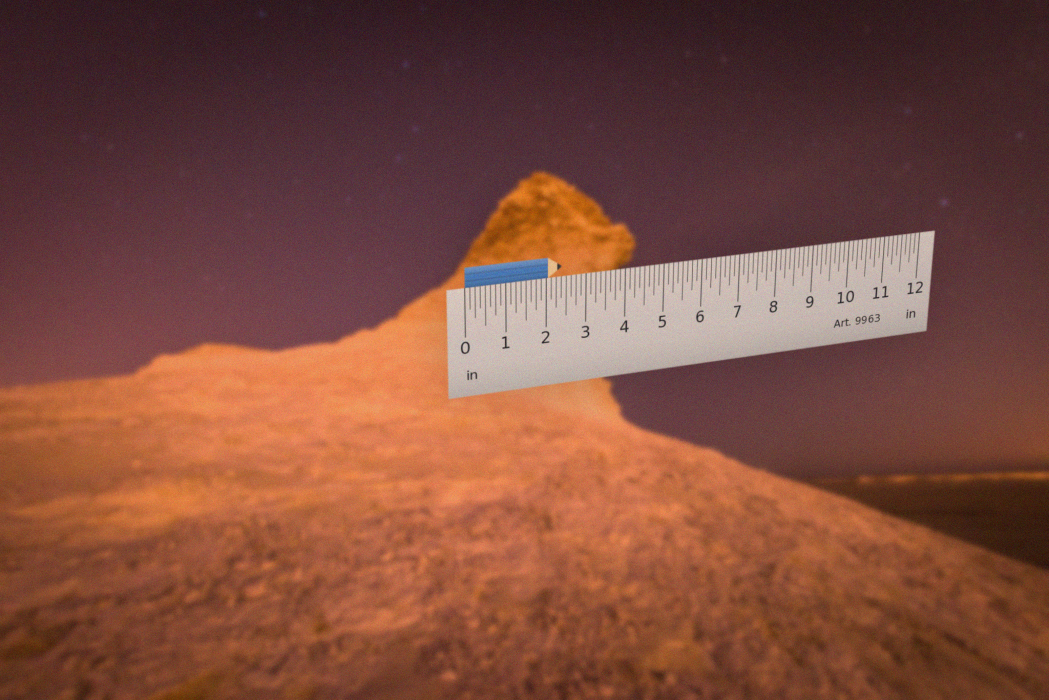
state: 2.375 in
